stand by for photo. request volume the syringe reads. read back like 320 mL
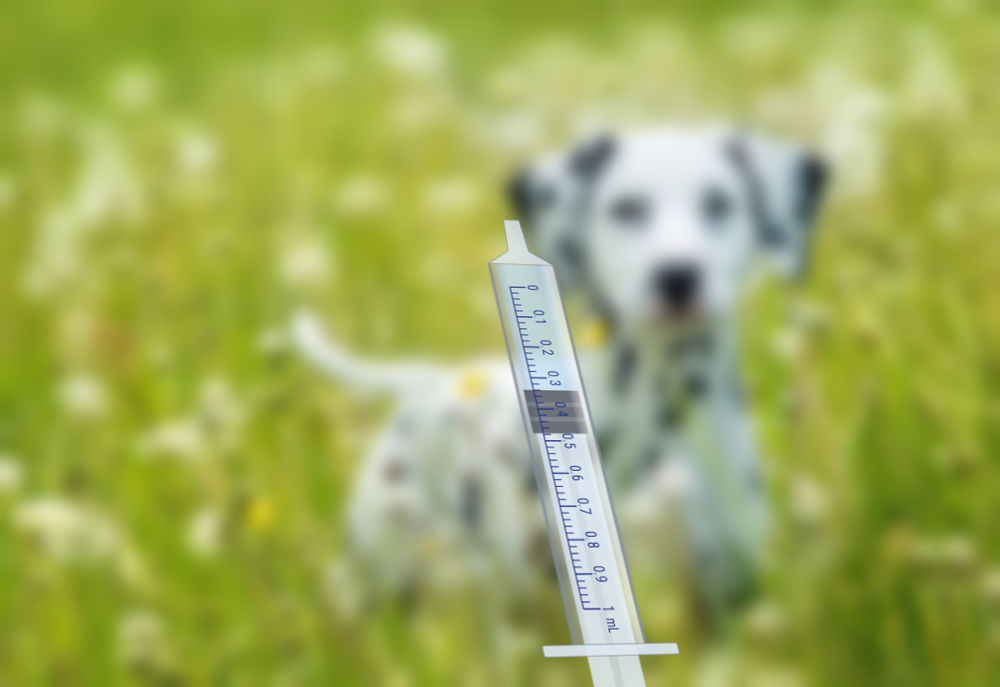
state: 0.34 mL
